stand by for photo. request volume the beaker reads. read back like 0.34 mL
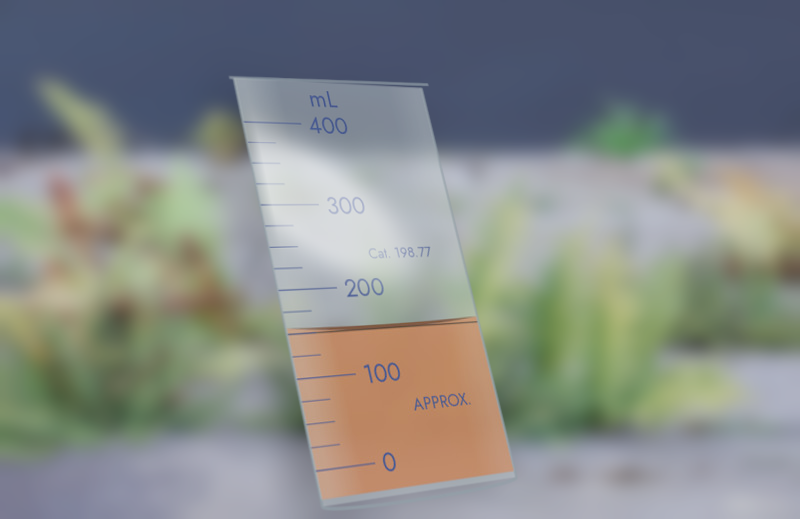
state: 150 mL
